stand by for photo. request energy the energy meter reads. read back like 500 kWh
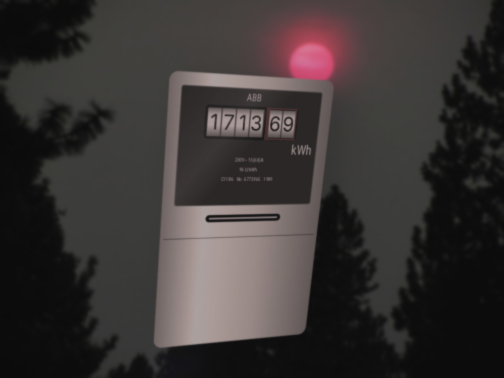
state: 1713.69 kWh
